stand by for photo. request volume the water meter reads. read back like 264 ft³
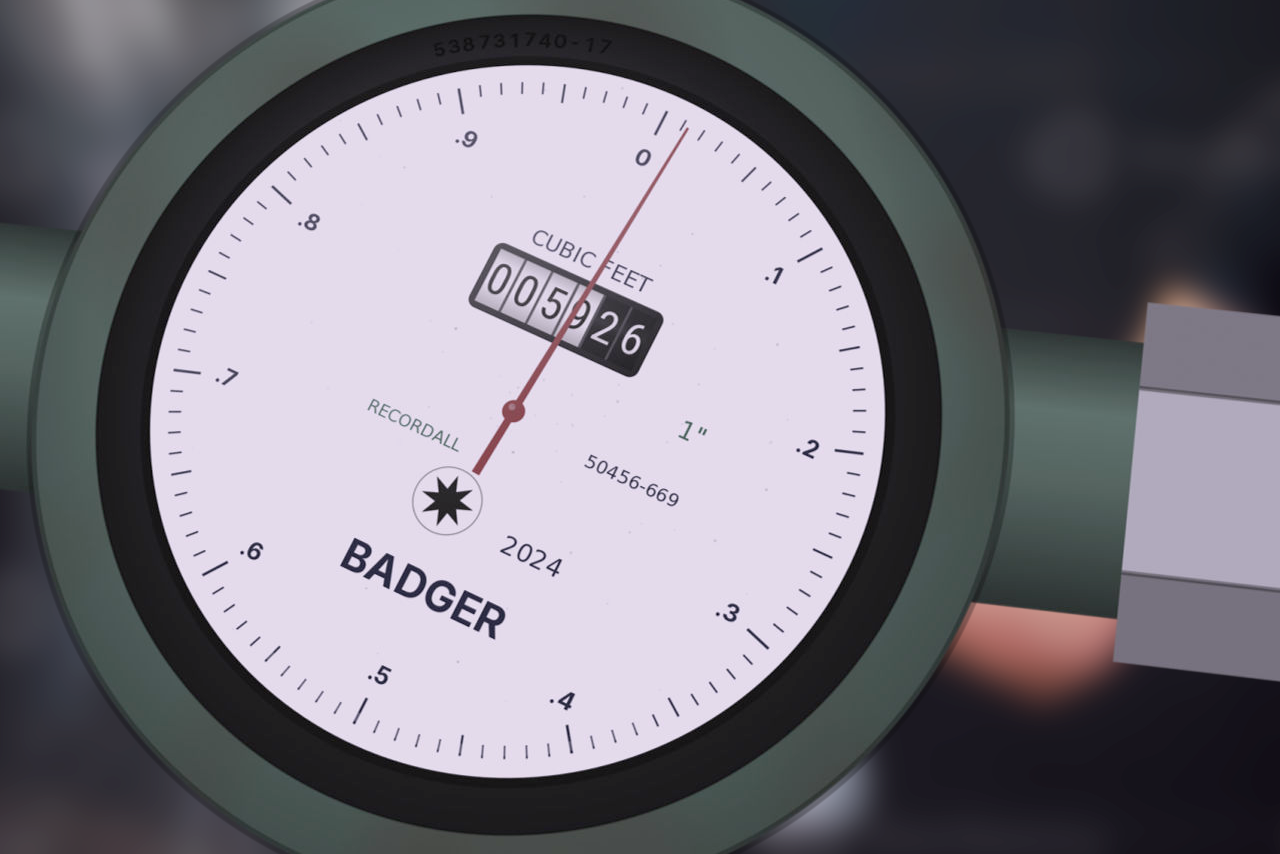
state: 5926.01 ft³
